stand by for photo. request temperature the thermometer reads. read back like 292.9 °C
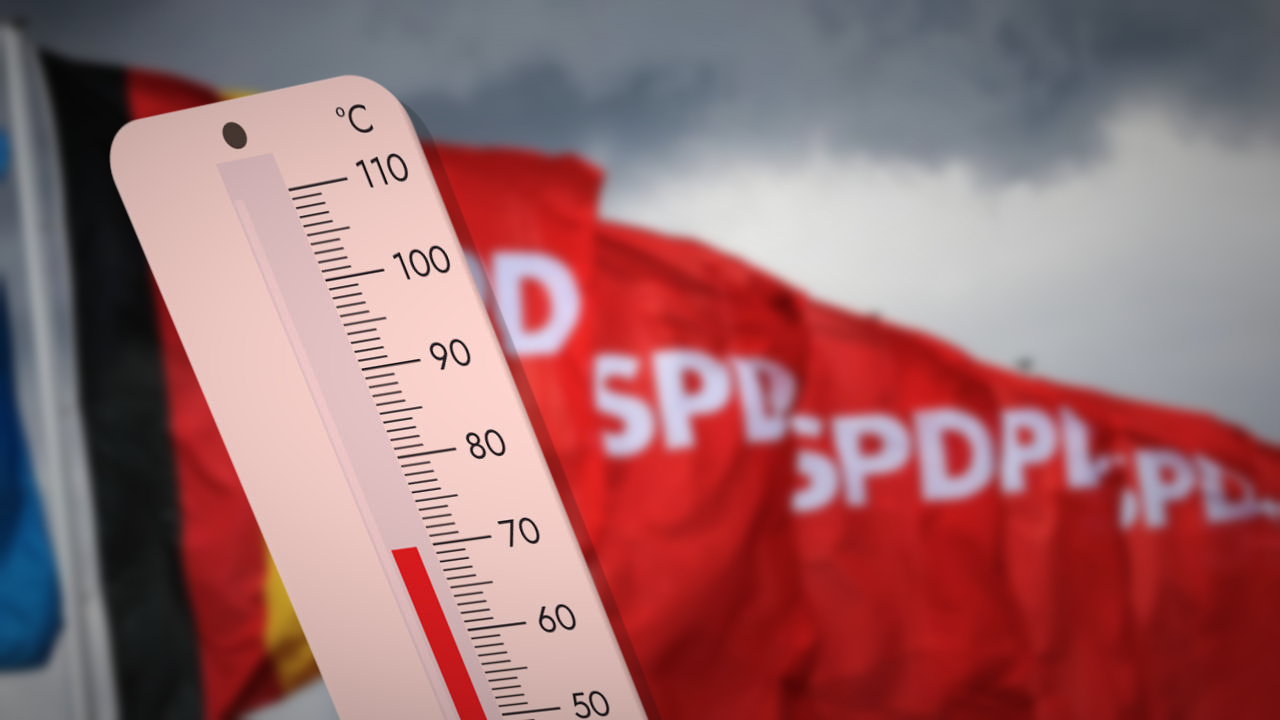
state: 70 °C
